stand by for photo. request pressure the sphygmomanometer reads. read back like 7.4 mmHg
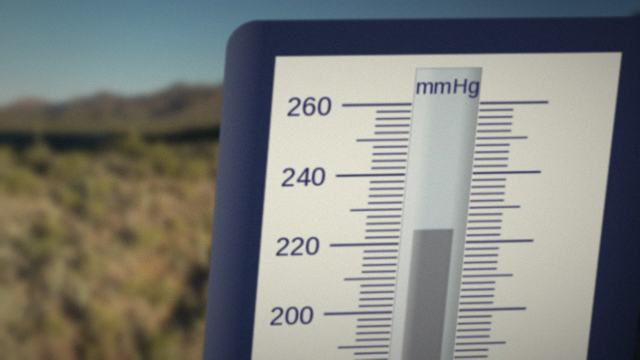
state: 224 mmHg
